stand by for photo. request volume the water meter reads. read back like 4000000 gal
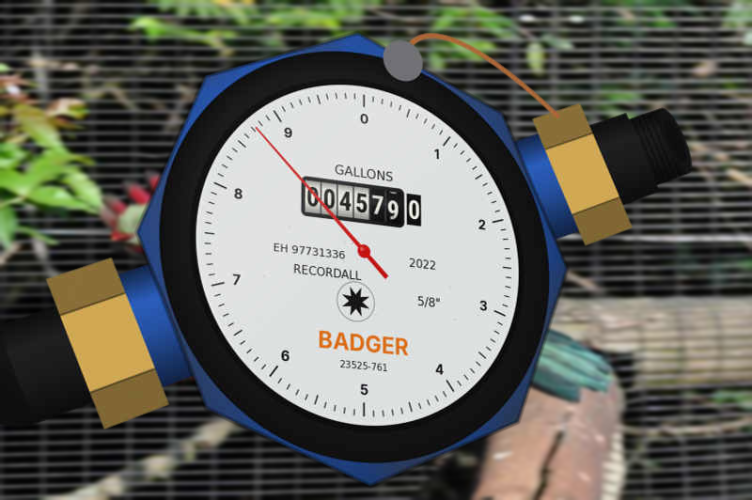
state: 45788.7 gal
